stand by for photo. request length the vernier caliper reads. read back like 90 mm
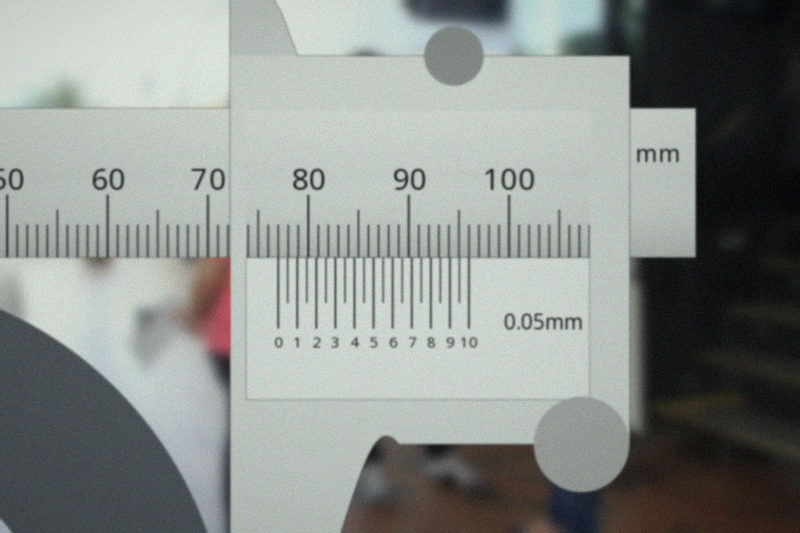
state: 77.0 mm
